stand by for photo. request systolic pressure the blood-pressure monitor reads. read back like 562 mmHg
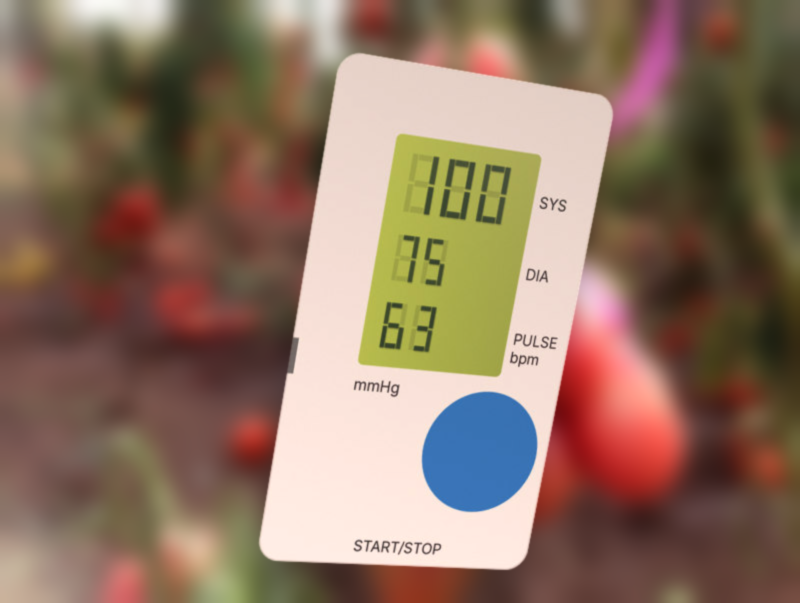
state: 100 mmHg
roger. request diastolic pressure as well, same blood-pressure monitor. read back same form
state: 75 mmHg
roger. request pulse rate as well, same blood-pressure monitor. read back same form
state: 63 bpm
